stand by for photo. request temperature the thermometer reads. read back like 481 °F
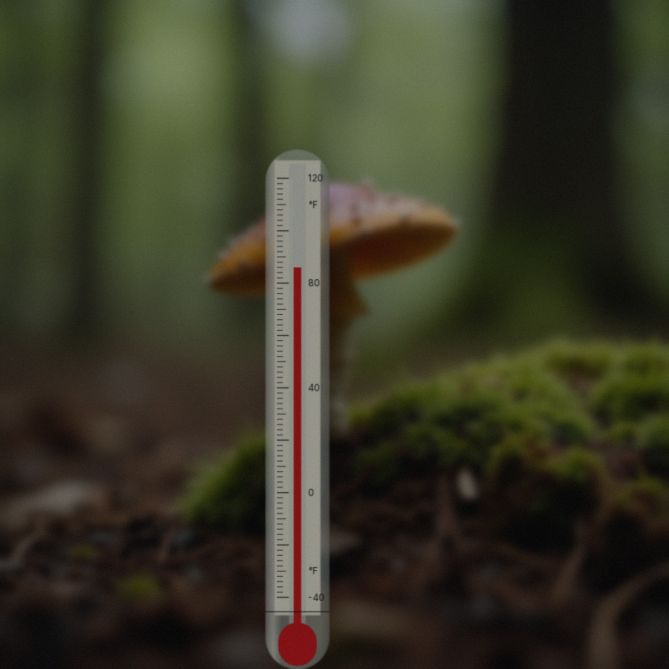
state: 86 °F
